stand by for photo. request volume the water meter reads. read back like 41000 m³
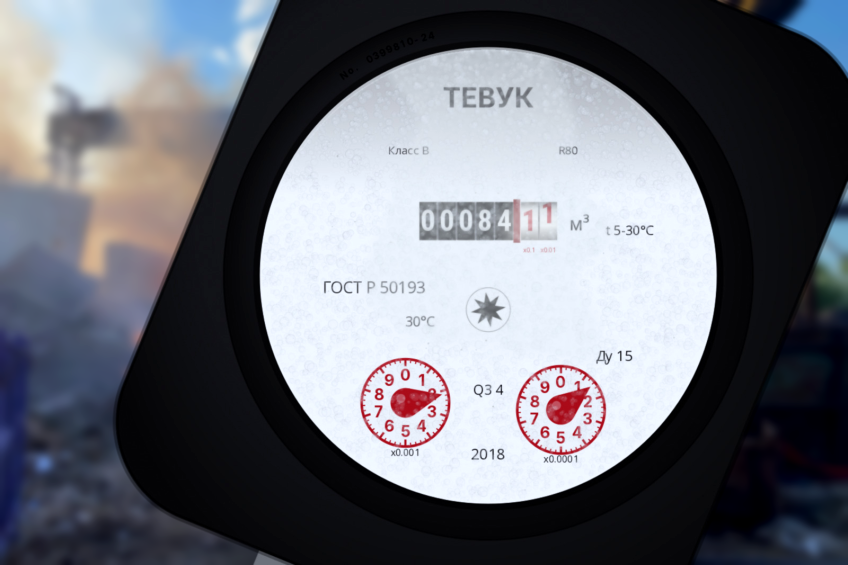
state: 84.1121 m³
